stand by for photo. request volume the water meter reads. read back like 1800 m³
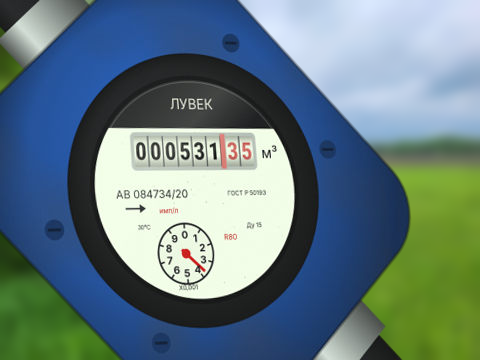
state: 531.353 m³
